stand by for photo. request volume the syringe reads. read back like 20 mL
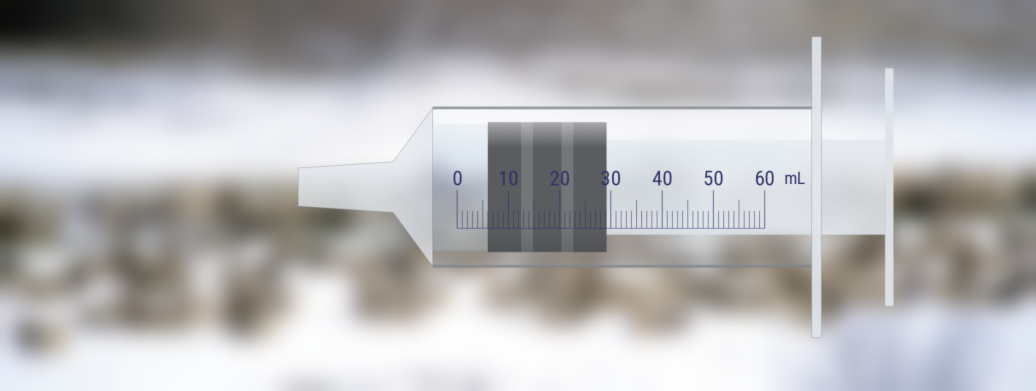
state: 6 mL
